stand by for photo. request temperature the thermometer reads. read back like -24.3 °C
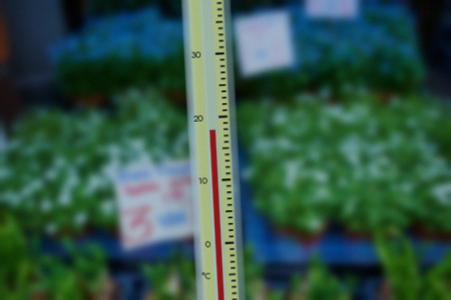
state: 18 °C
